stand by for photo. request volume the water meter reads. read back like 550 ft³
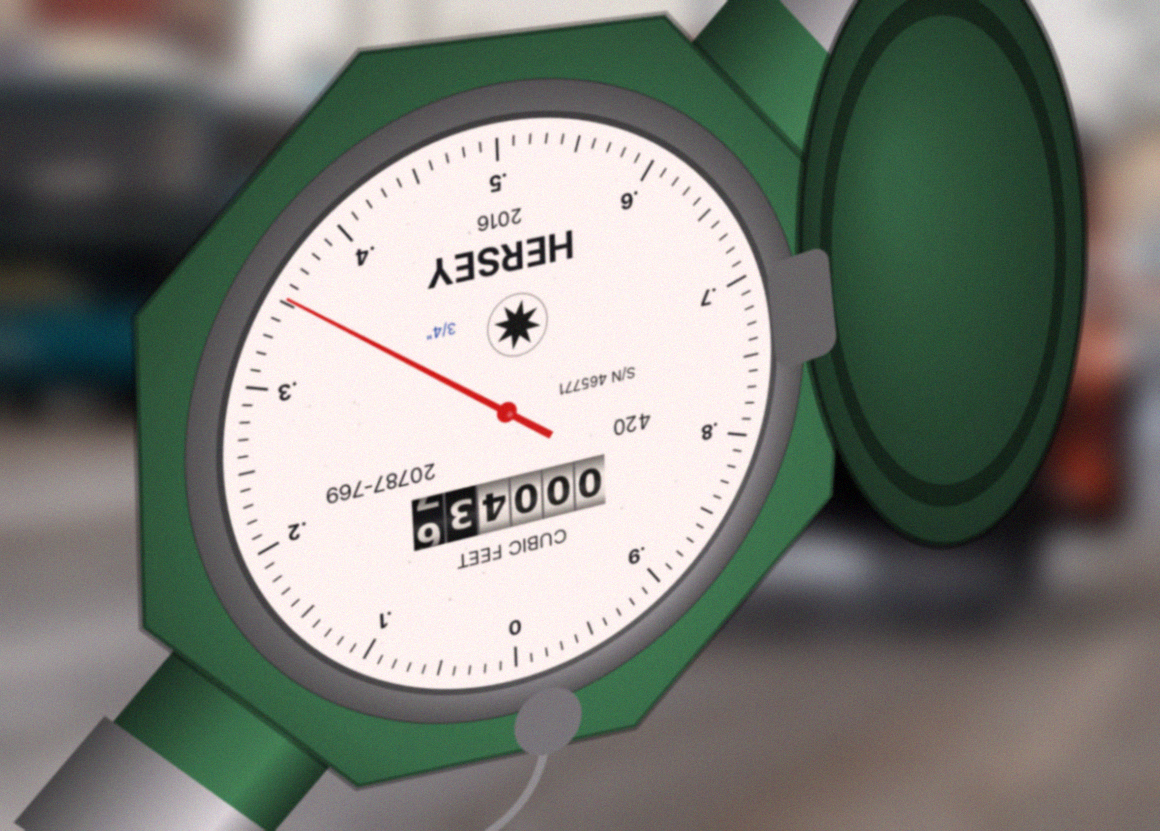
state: 436.35 ft³
